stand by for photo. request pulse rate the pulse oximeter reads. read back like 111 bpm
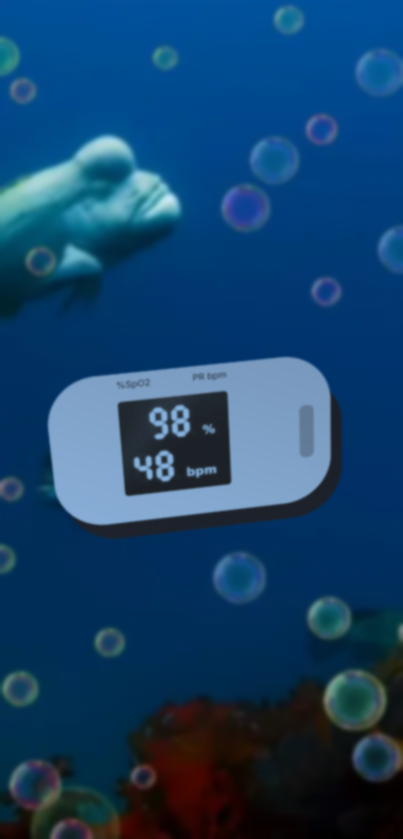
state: 48 bpm
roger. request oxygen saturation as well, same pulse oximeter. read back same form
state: 98 %
